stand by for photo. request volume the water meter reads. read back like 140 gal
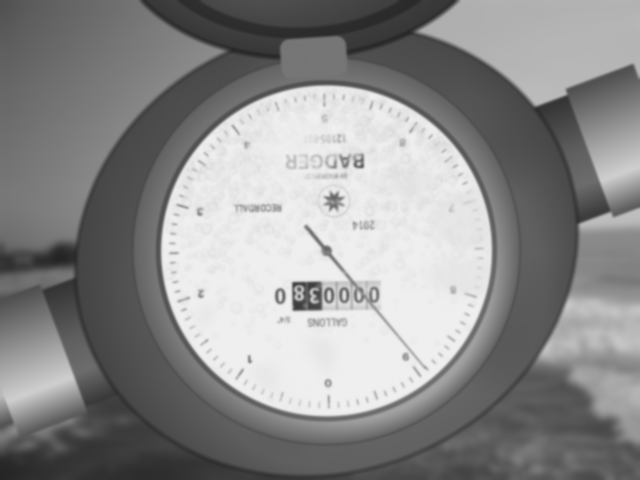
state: 378.9 gal
